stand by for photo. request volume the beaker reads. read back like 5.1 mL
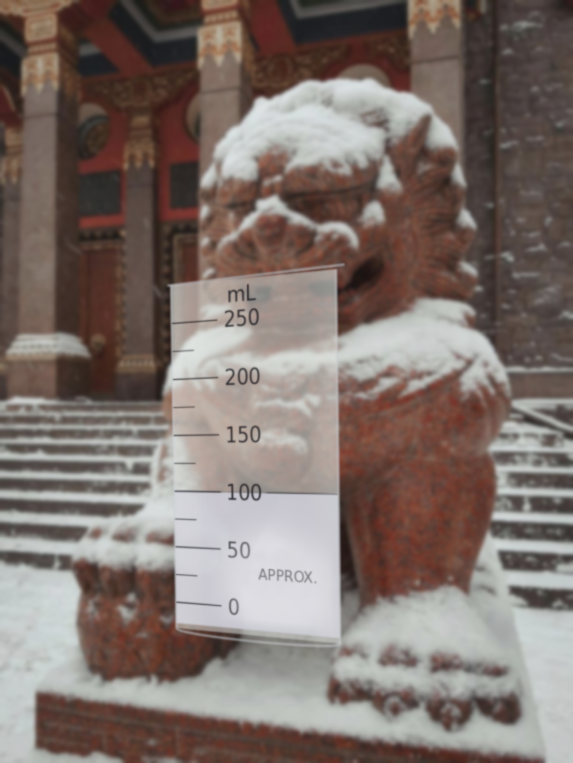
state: 100 mL
